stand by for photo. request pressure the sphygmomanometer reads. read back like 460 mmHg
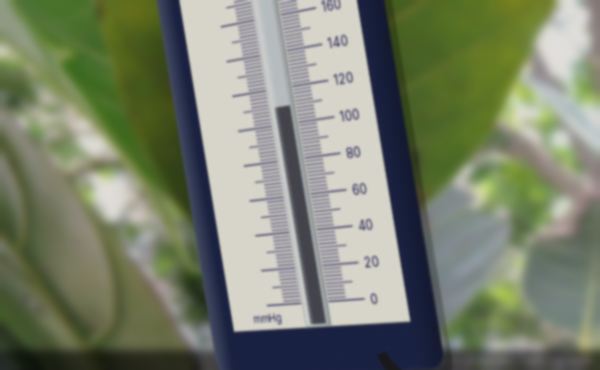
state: 110 mmHg
